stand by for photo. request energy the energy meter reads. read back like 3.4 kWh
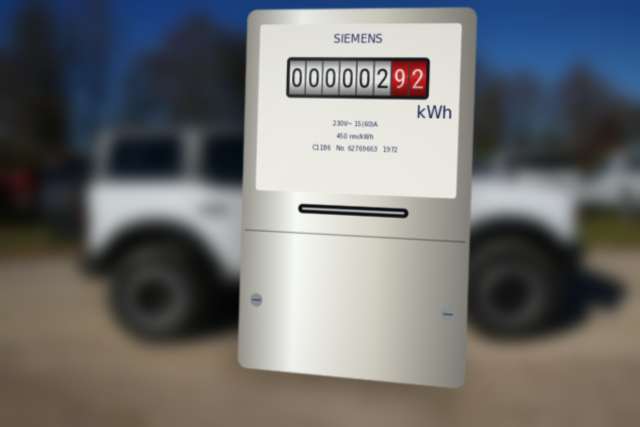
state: 2.92 kWh
